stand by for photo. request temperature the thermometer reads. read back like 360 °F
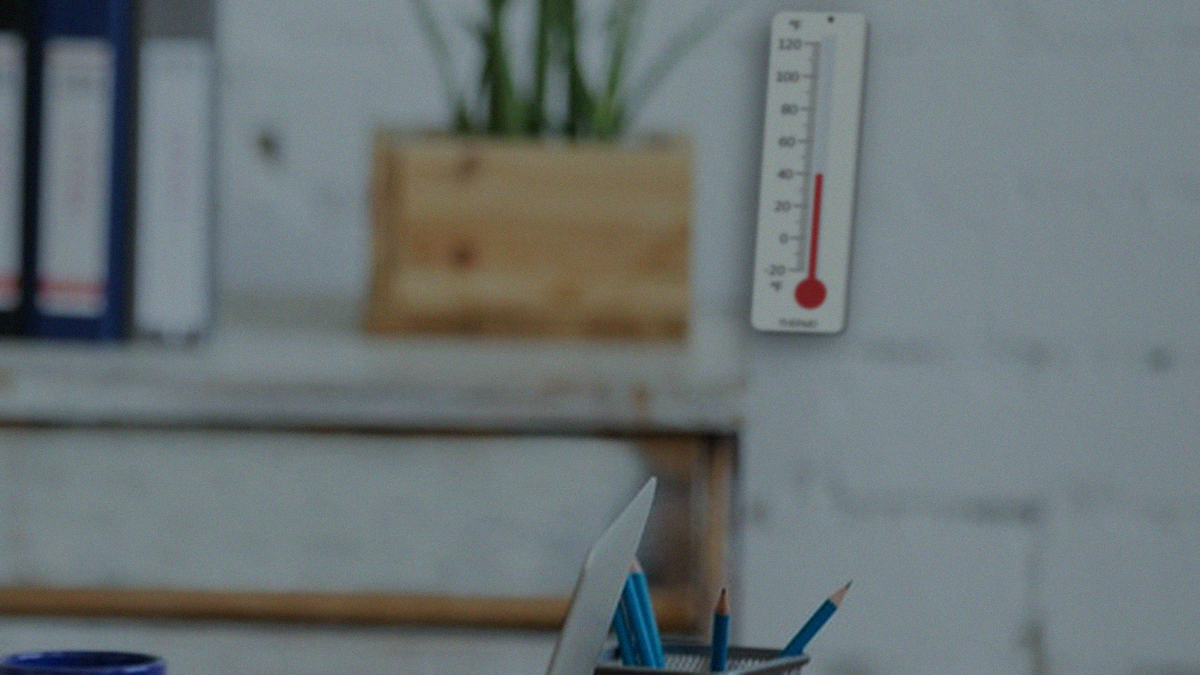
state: 40 °F
